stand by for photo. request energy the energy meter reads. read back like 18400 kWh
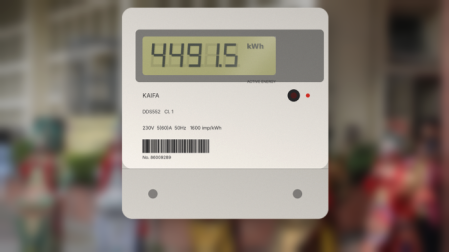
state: 4491.5 kWh
